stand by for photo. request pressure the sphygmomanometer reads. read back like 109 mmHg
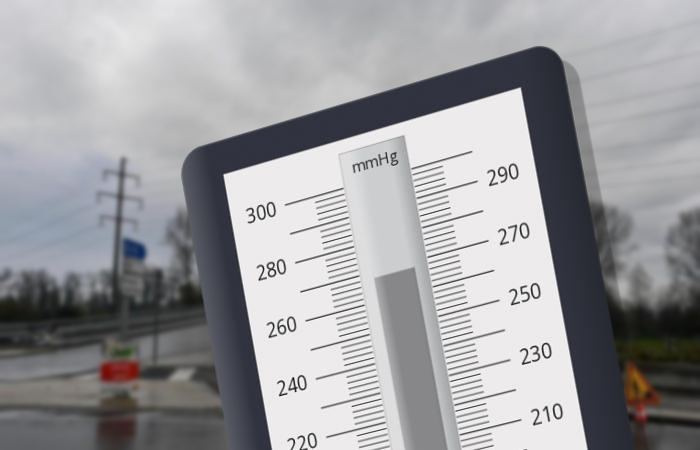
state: 268 mmHg
